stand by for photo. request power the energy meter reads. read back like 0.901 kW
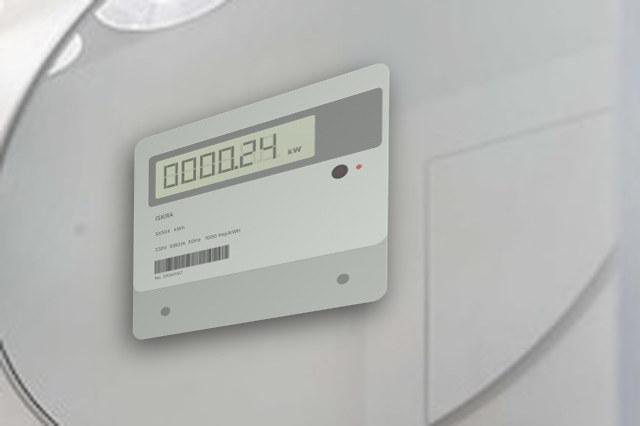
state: 0.24 kW
